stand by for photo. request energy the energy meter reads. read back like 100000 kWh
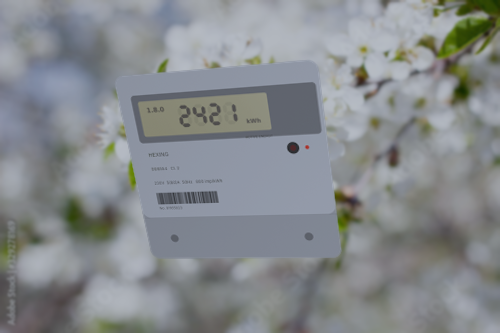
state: 2421 kWh
